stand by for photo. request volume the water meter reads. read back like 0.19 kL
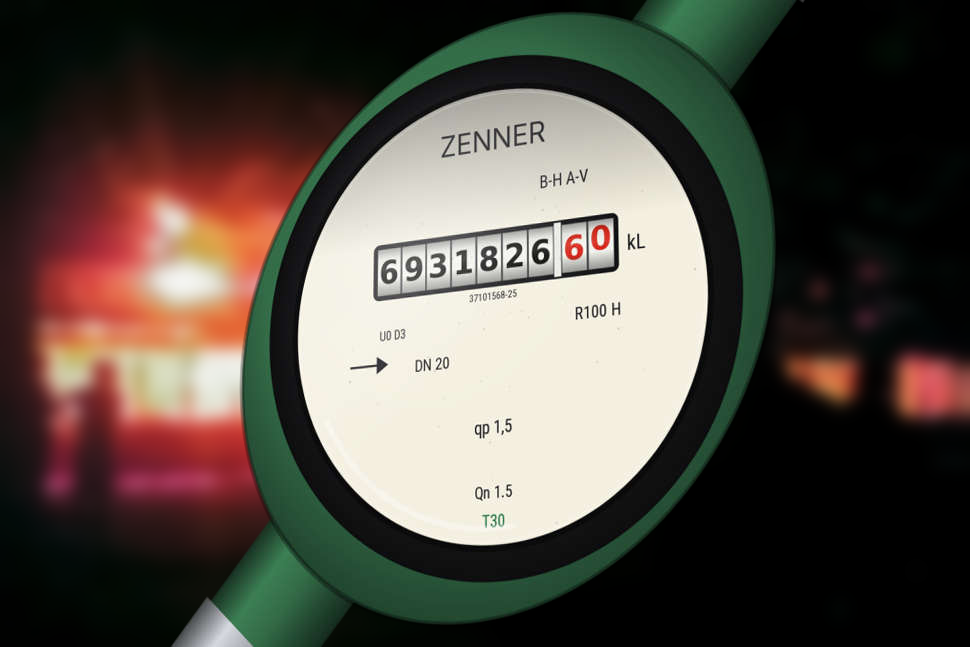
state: 6931826.60 kL
